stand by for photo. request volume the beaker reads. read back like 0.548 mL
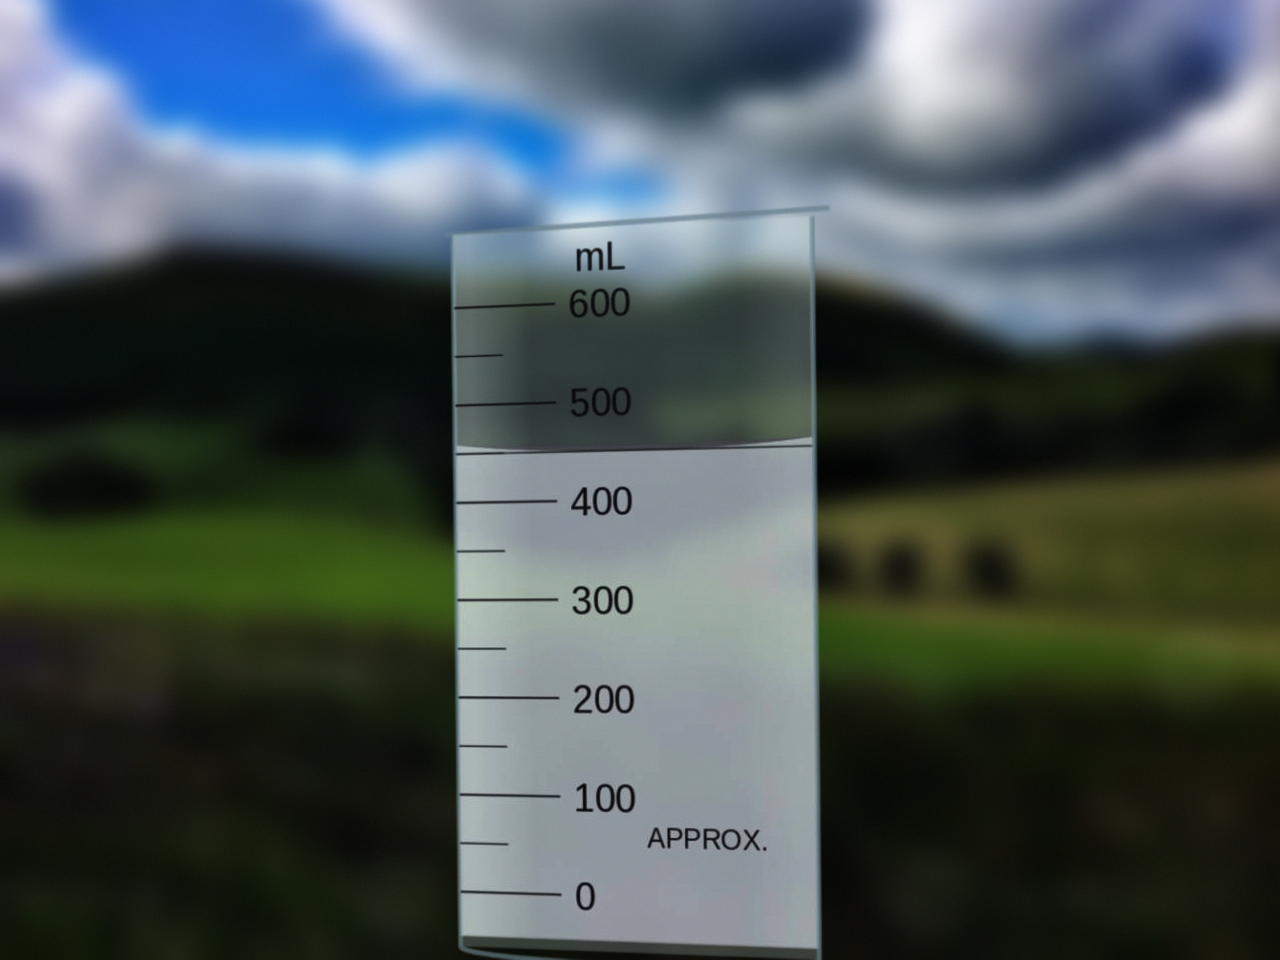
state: 450 mL
